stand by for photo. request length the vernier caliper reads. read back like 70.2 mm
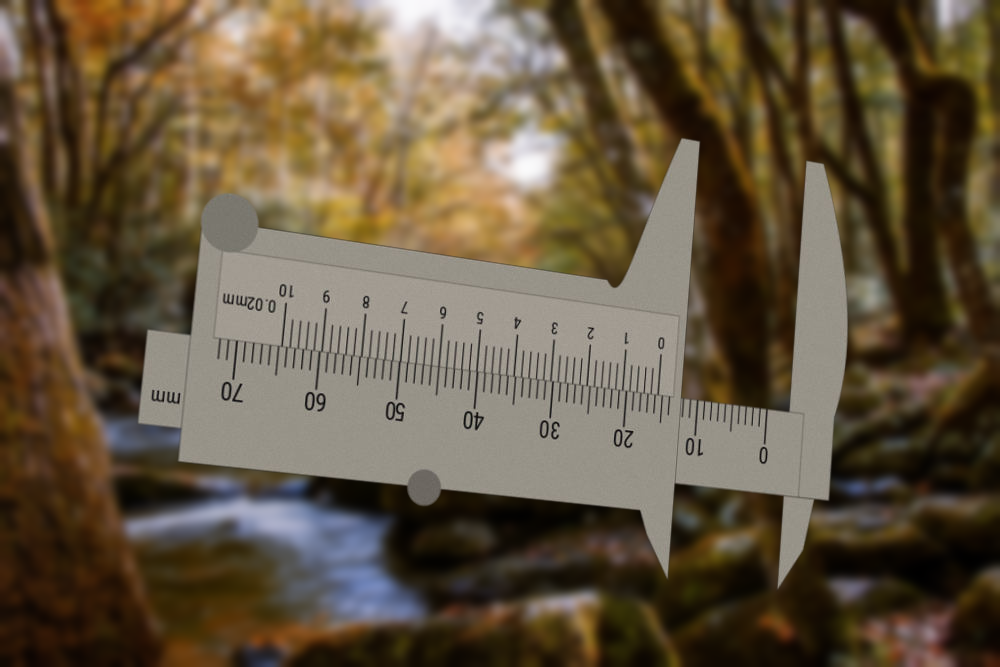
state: 15.6 mm
